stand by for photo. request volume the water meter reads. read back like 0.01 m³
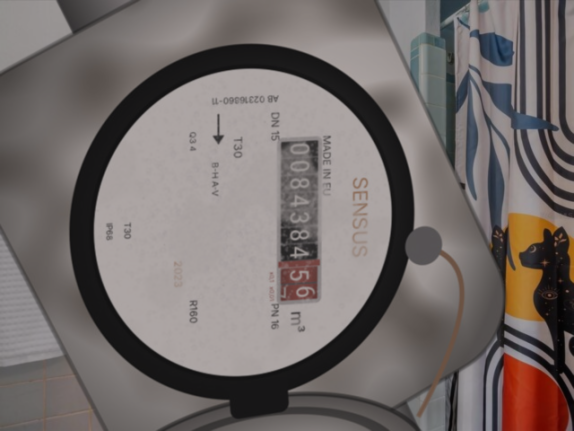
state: 84384.56 m³
